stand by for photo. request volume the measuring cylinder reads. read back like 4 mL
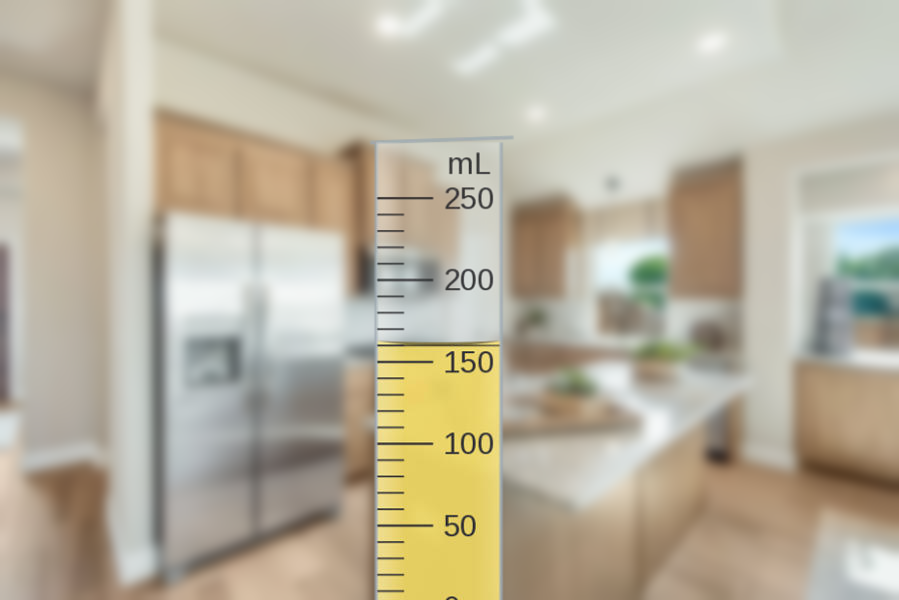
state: 160 mL
